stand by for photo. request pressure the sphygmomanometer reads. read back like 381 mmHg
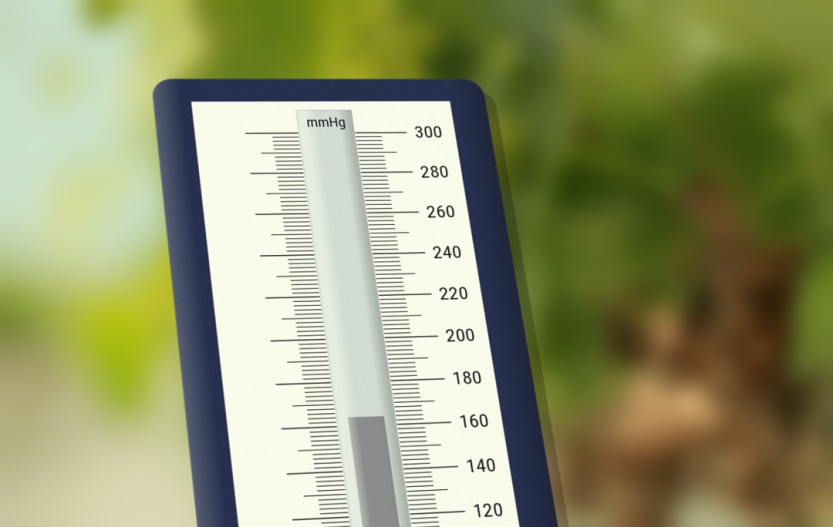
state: 164 mmHg
